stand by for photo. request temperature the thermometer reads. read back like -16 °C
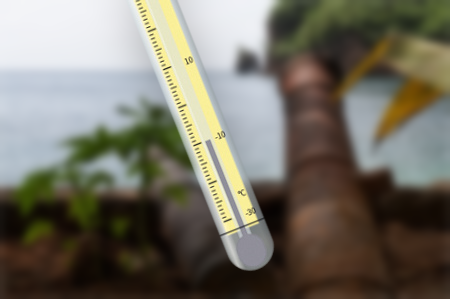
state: -10 °C
